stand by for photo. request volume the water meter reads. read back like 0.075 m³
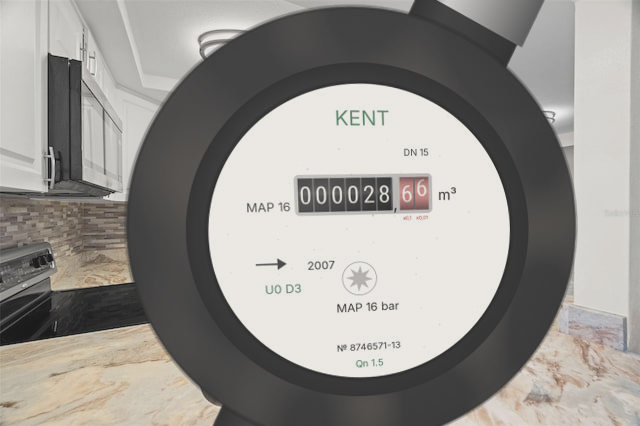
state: 28.66 m³
